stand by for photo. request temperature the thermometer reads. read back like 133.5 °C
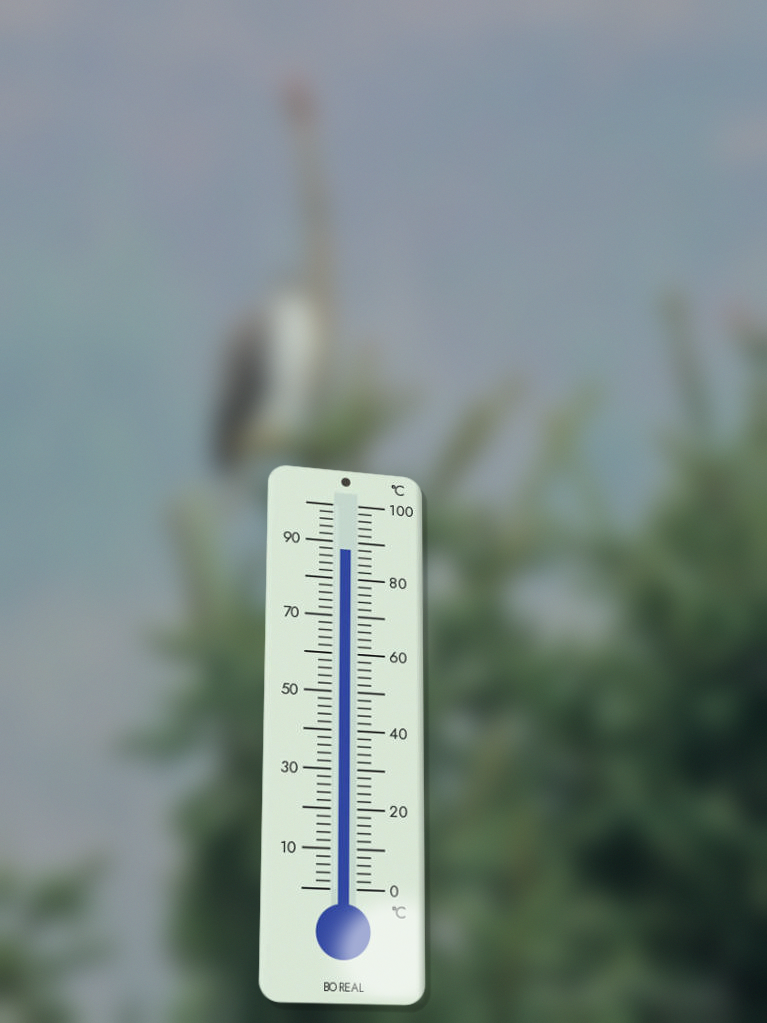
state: 88 °C
